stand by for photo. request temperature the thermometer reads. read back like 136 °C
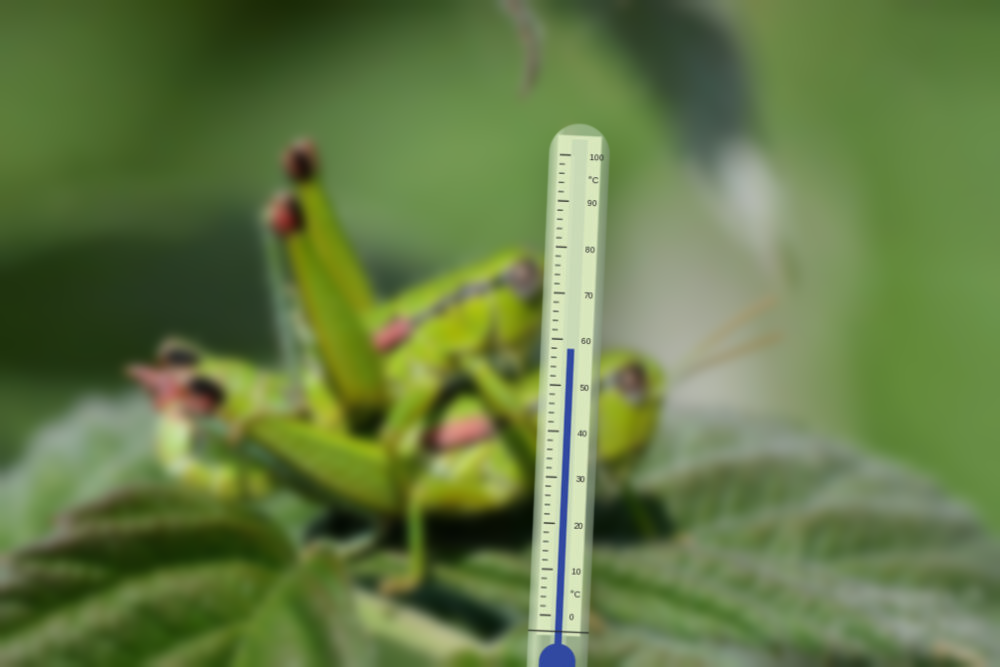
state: 58 °C
